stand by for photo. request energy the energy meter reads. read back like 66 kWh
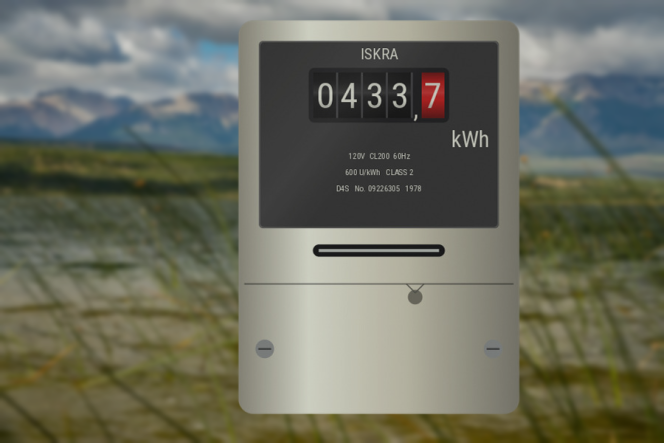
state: 433.7 kWh
